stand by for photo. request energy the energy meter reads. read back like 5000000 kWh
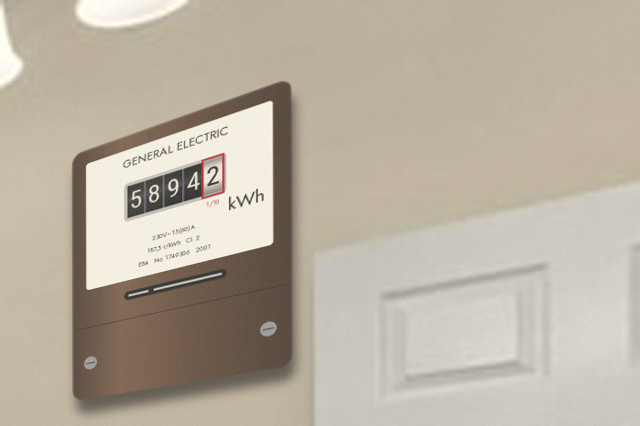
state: 5894.2 kWh
